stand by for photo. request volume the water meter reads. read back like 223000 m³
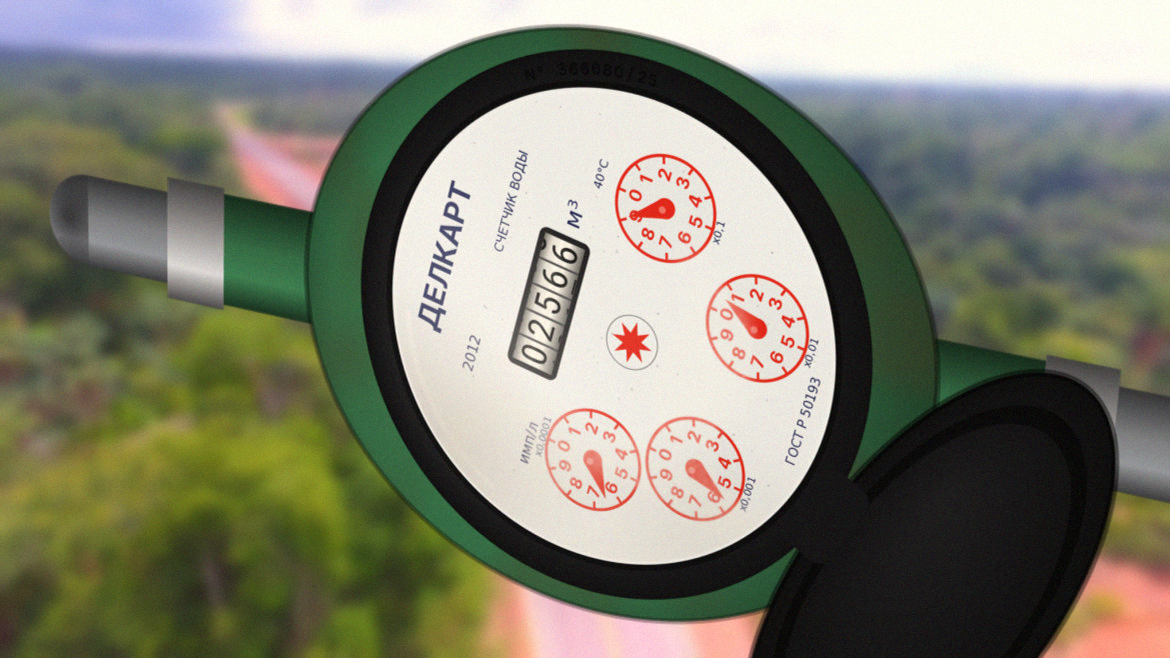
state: 2565.9056 m³
